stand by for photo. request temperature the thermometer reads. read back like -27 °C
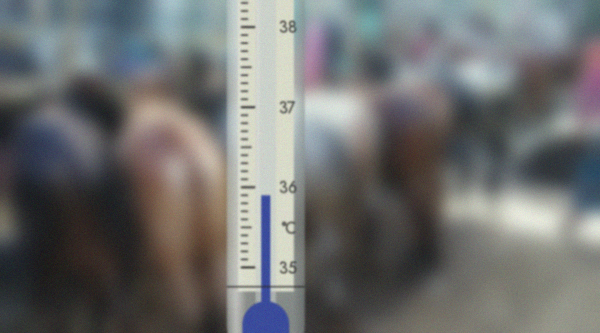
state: 35.9 °C
